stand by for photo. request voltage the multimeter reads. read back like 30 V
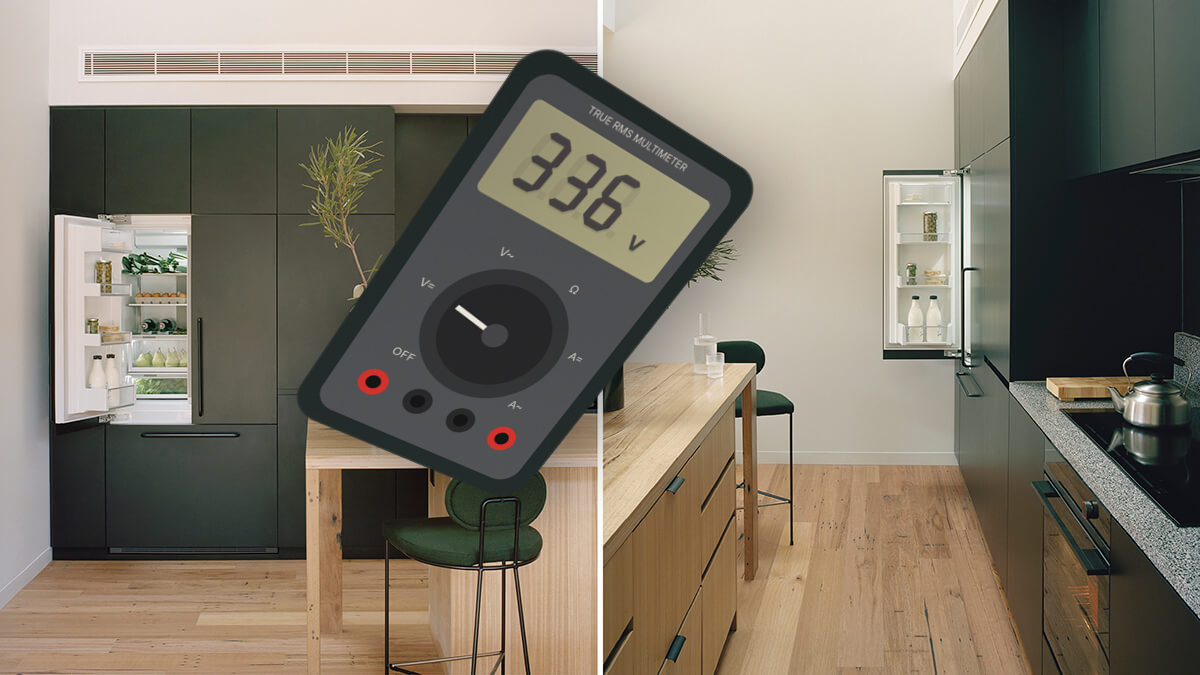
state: 336 V
